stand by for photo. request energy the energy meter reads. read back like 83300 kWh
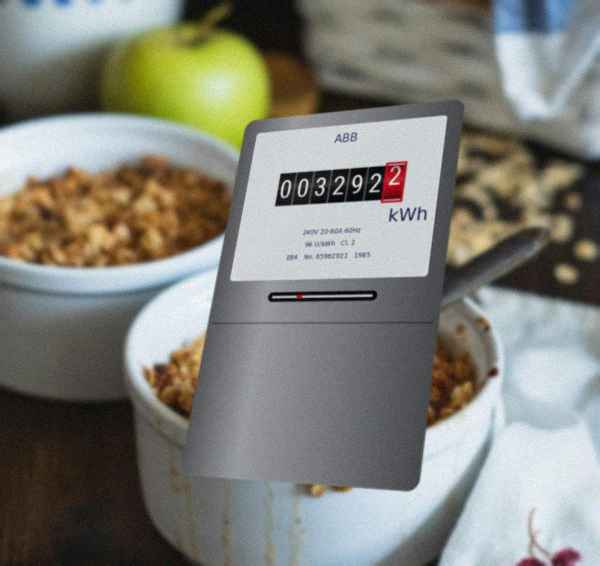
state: 3292.2 kWh
